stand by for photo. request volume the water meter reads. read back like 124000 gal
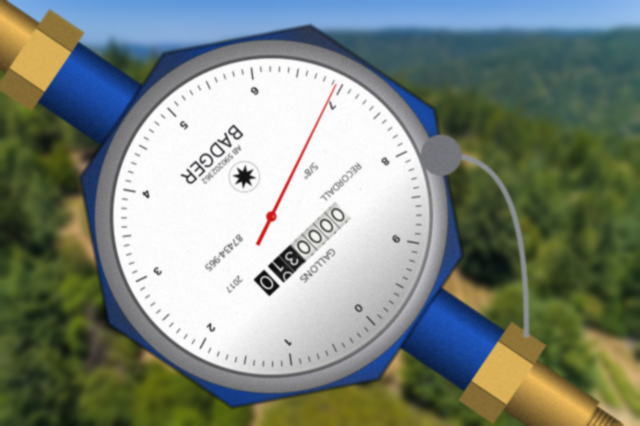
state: 306.9 gal
